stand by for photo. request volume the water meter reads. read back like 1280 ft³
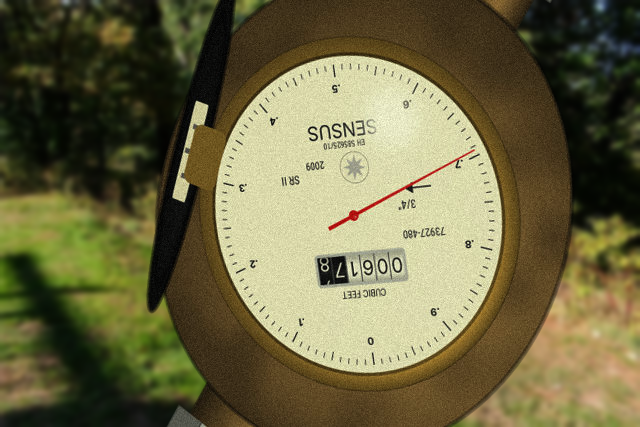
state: 6177.69 ft³
